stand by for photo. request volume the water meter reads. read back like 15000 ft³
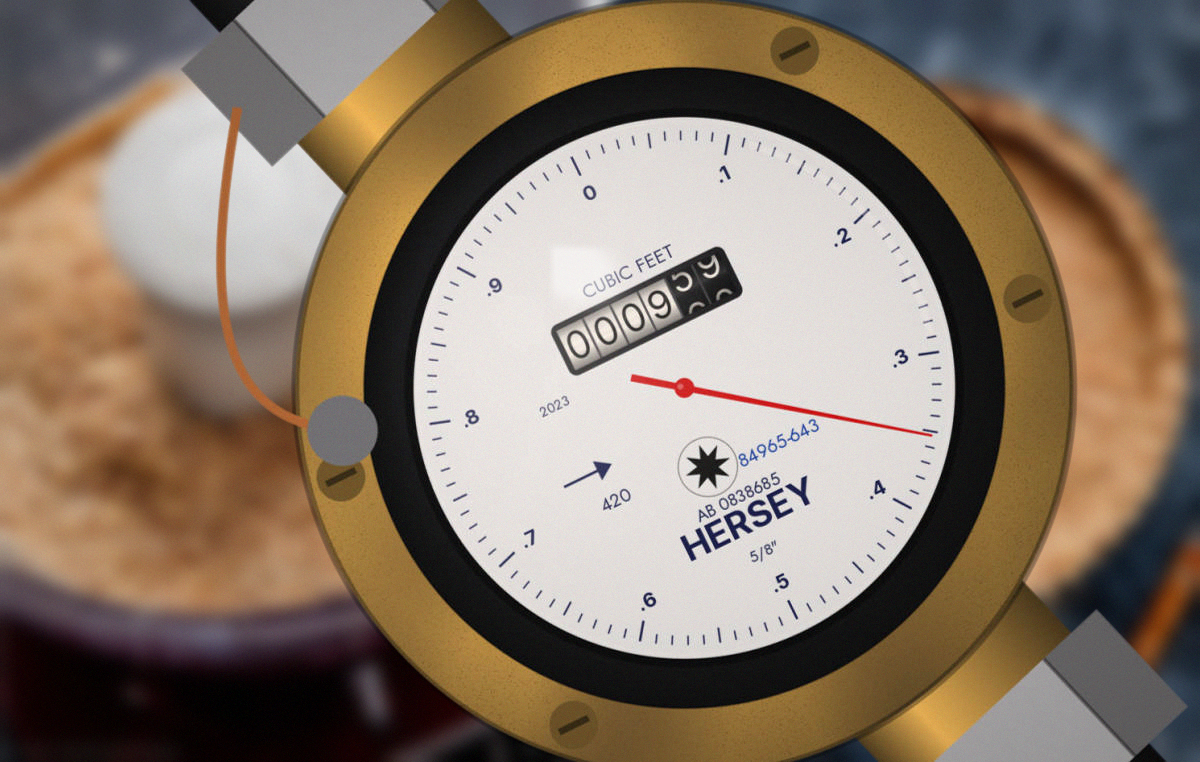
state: 959.35 ft³
